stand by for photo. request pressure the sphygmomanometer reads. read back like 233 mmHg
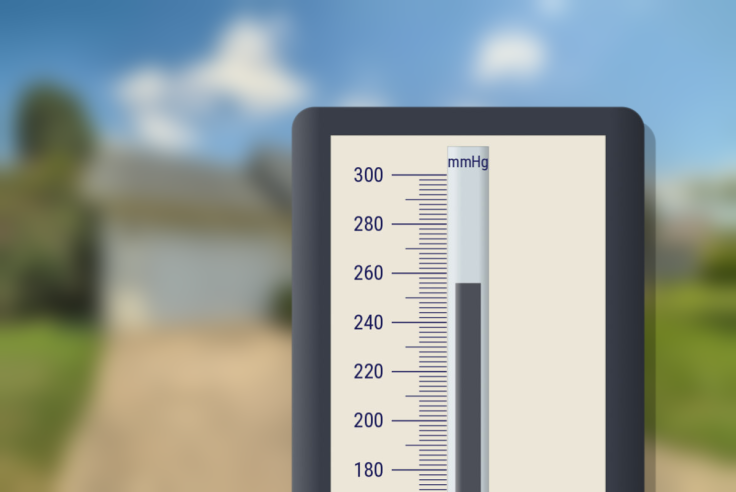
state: 256 mmHg
